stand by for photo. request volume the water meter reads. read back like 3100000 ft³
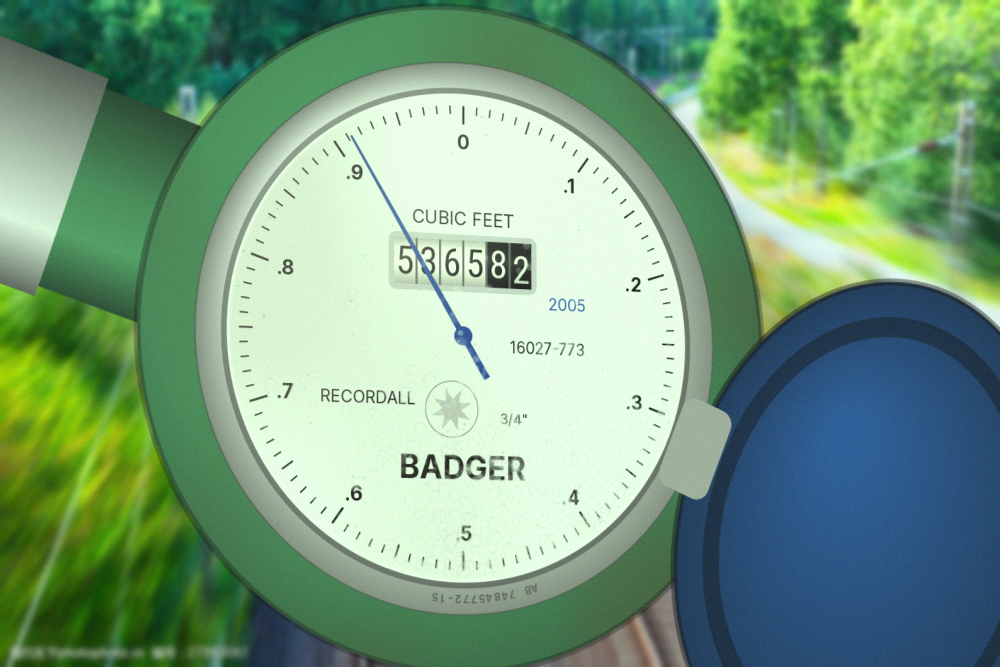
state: 536581.91 ft³
